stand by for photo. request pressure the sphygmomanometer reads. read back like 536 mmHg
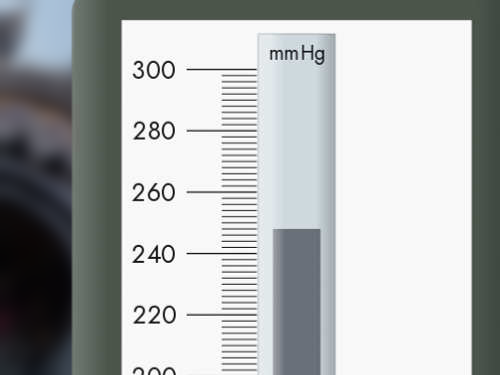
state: 248 mmHg
